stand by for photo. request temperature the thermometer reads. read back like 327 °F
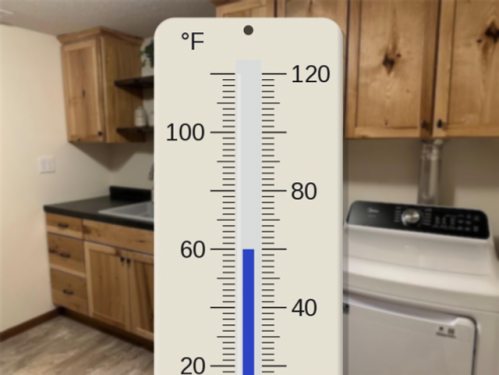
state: 60 °F
